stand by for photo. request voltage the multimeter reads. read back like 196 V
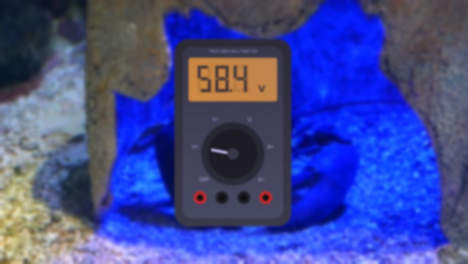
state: 58.4 V
